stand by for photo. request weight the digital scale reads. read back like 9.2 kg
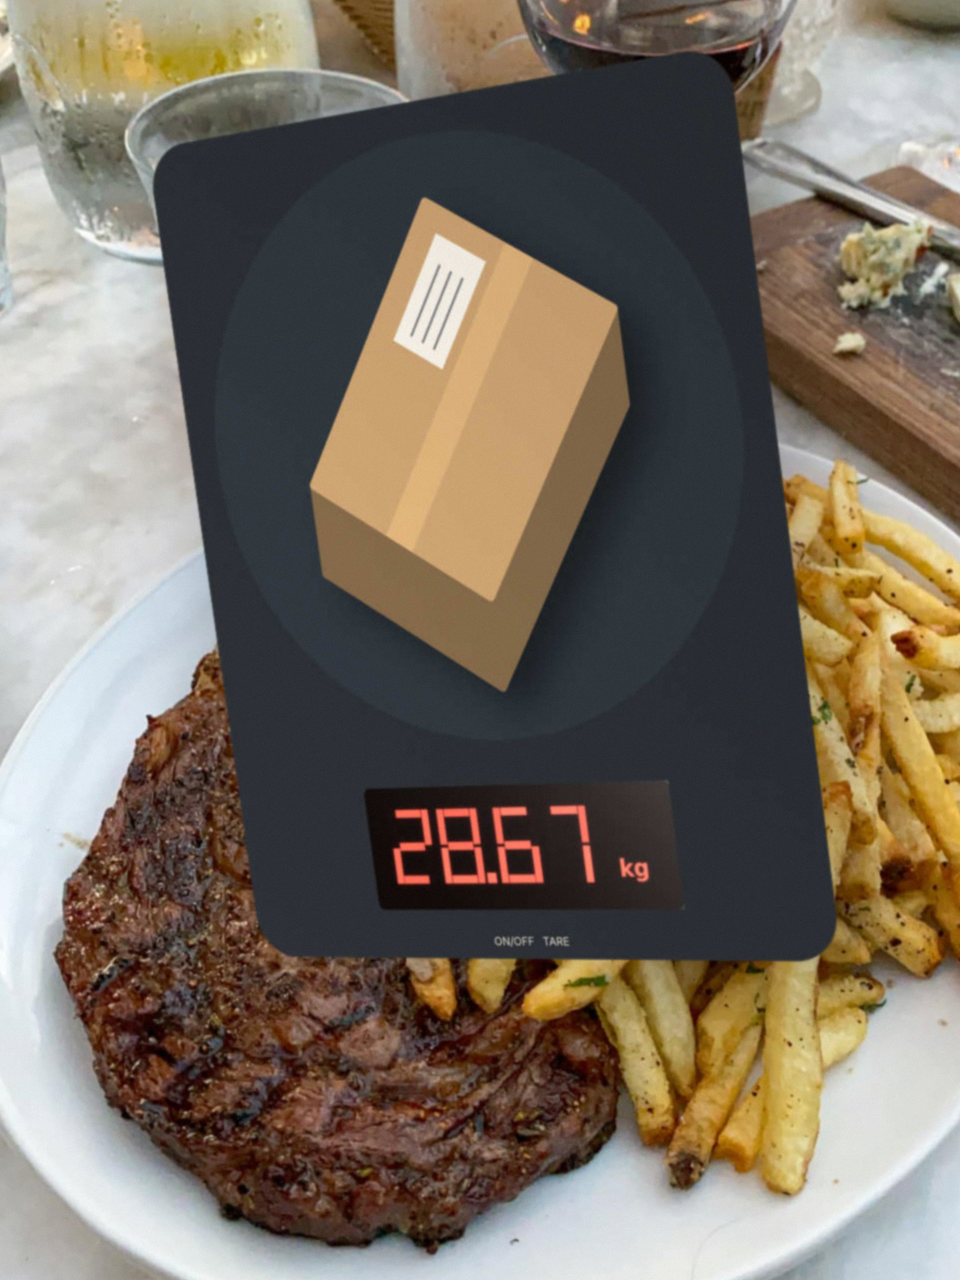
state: 28.67 kg
